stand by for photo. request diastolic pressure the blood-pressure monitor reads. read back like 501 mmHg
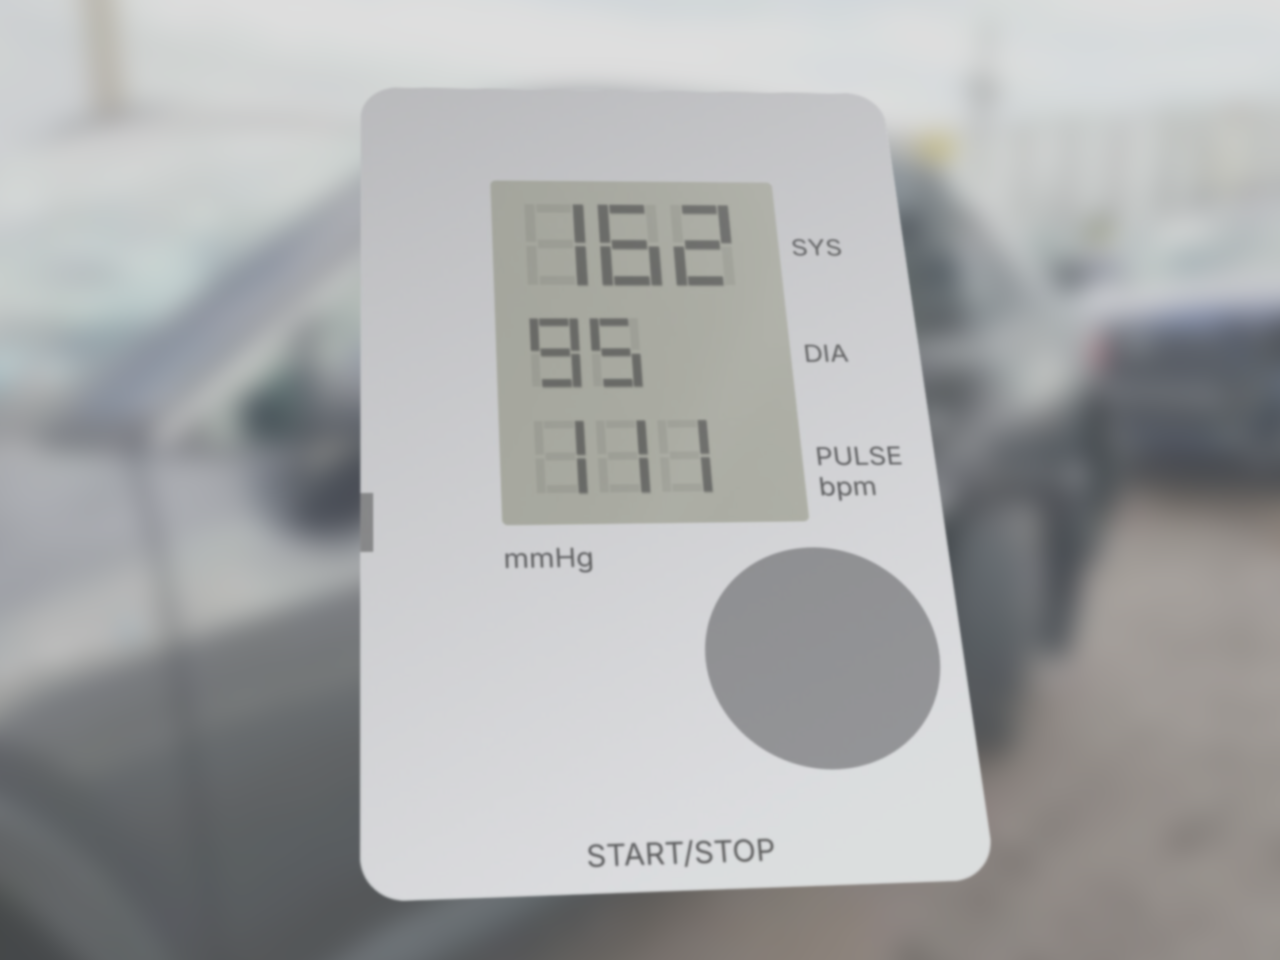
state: 95 mmHg
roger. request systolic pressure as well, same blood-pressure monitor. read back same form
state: 162 mmHg
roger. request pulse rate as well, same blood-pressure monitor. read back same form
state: 111 bpm
